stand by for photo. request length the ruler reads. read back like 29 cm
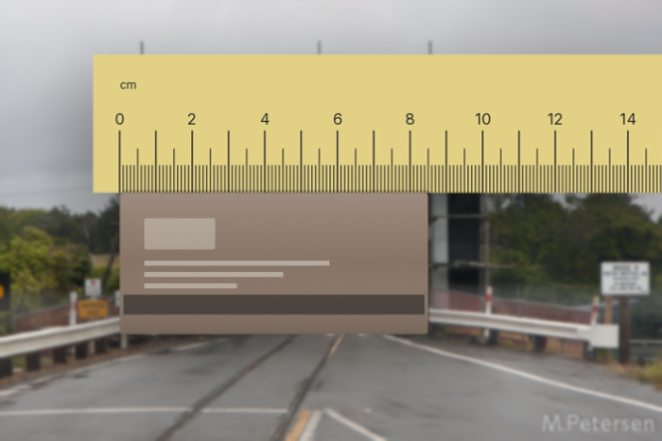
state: 8.5 cm
